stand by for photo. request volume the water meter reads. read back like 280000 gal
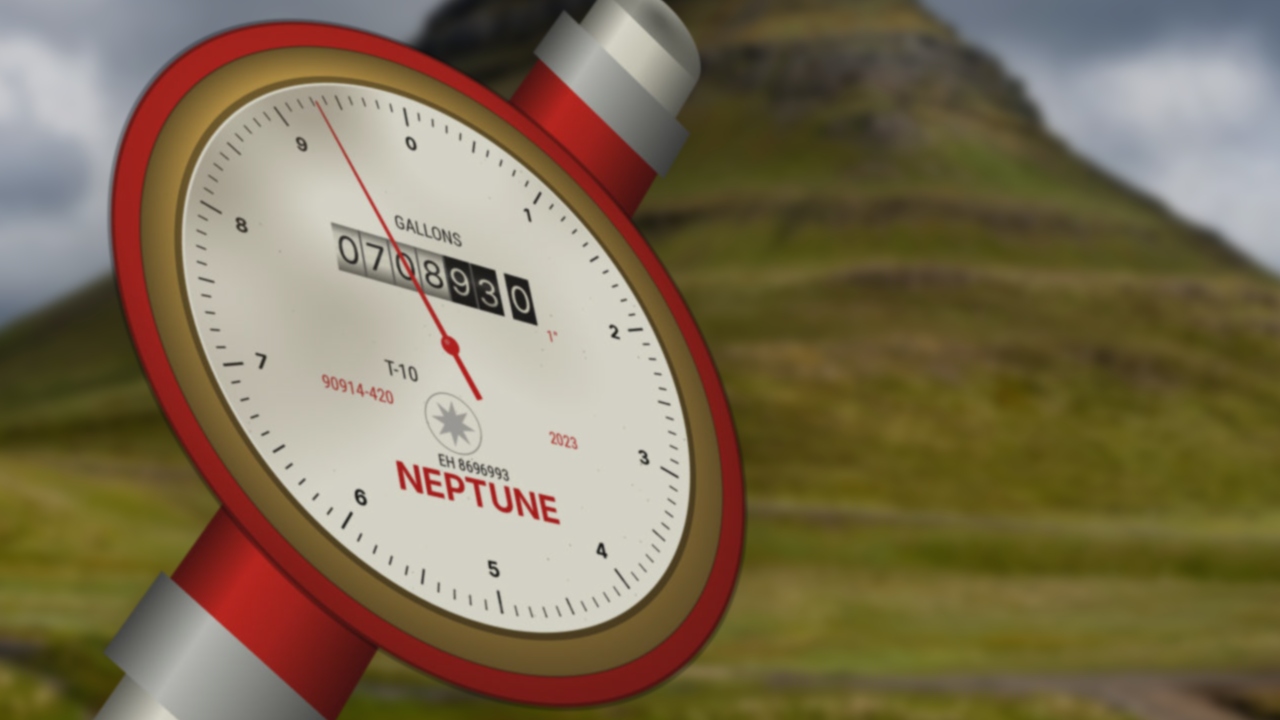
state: 708929.3 gal
